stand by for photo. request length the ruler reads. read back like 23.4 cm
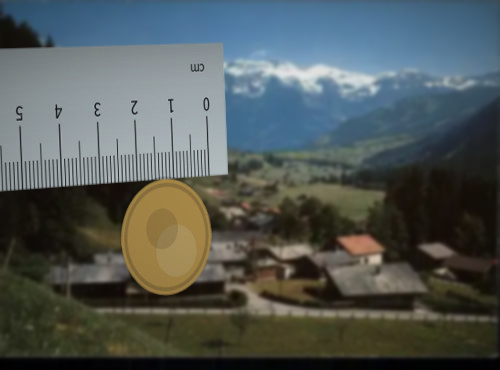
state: 2.5 cm
